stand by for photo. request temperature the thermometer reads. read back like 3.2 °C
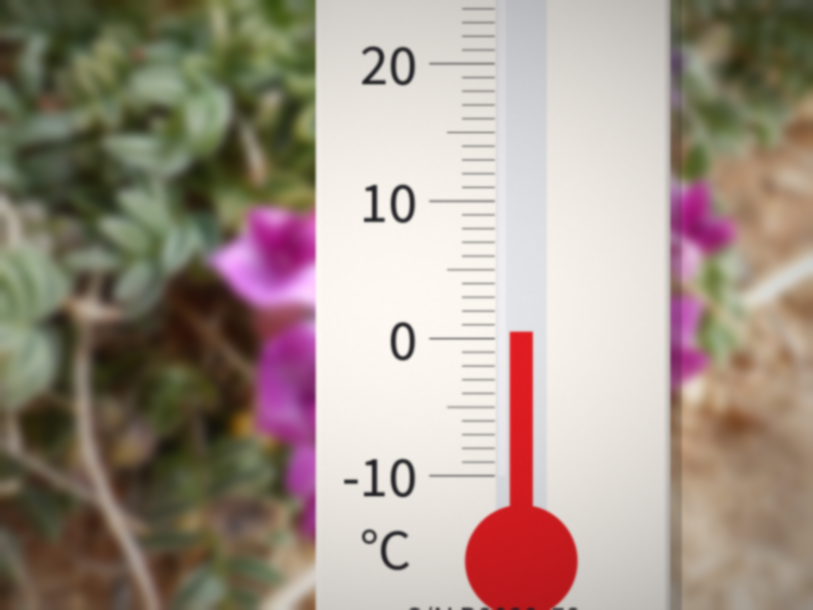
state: 0.5 °C
